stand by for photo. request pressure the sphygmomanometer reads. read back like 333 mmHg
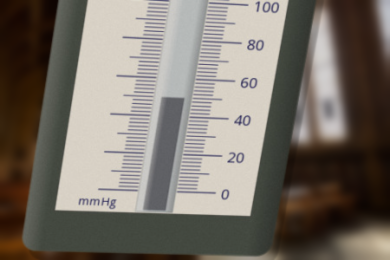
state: 50 mmHg
